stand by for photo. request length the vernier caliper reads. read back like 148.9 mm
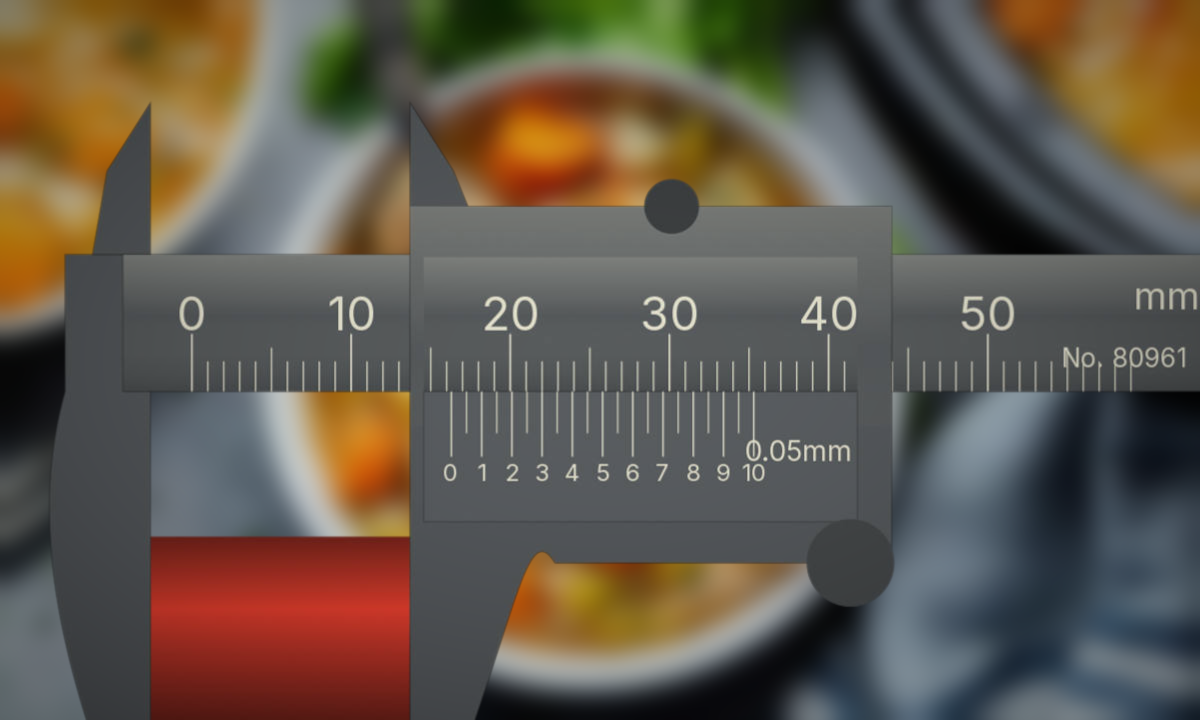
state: 16.3 mm
